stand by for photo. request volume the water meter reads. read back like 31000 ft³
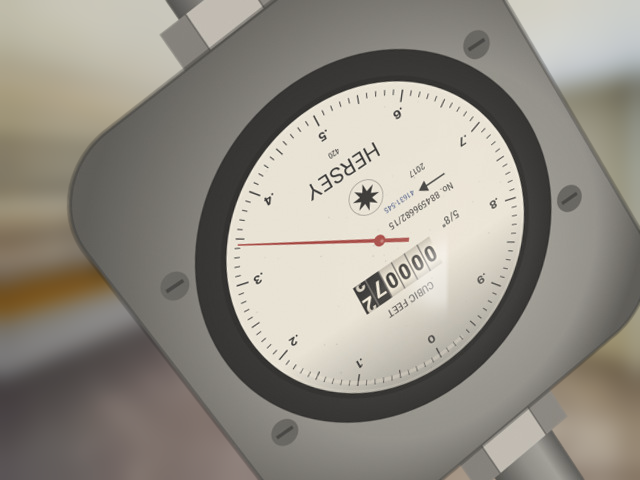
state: 72.34 ft³
